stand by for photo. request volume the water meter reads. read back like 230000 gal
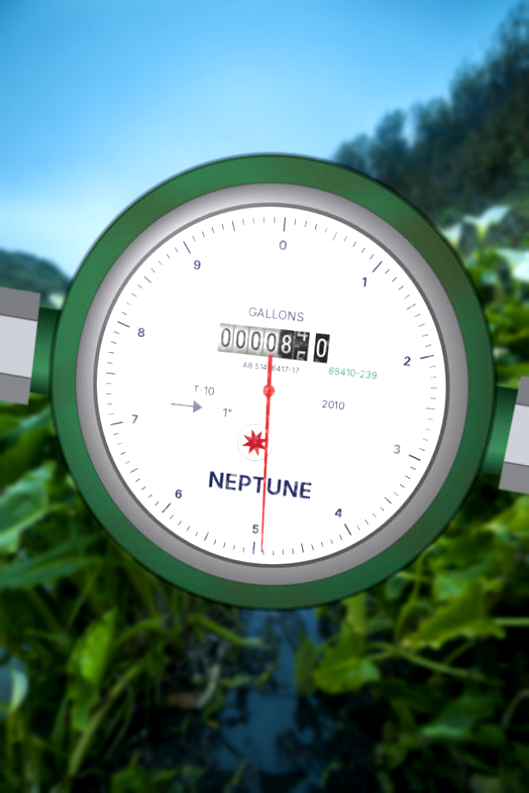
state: 844.9 gal
